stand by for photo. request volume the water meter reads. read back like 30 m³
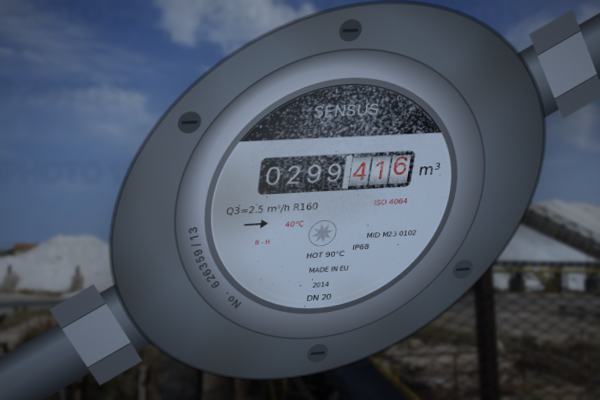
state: 299.416 m³
